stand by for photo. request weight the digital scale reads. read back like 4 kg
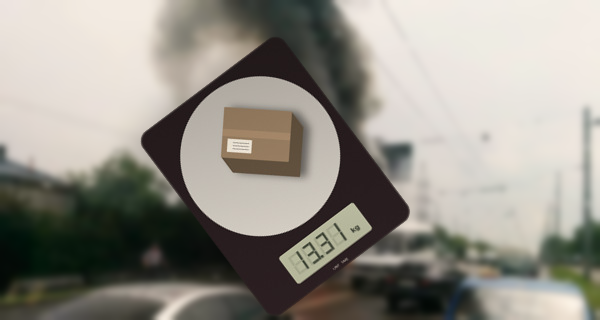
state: 13.31 kg
